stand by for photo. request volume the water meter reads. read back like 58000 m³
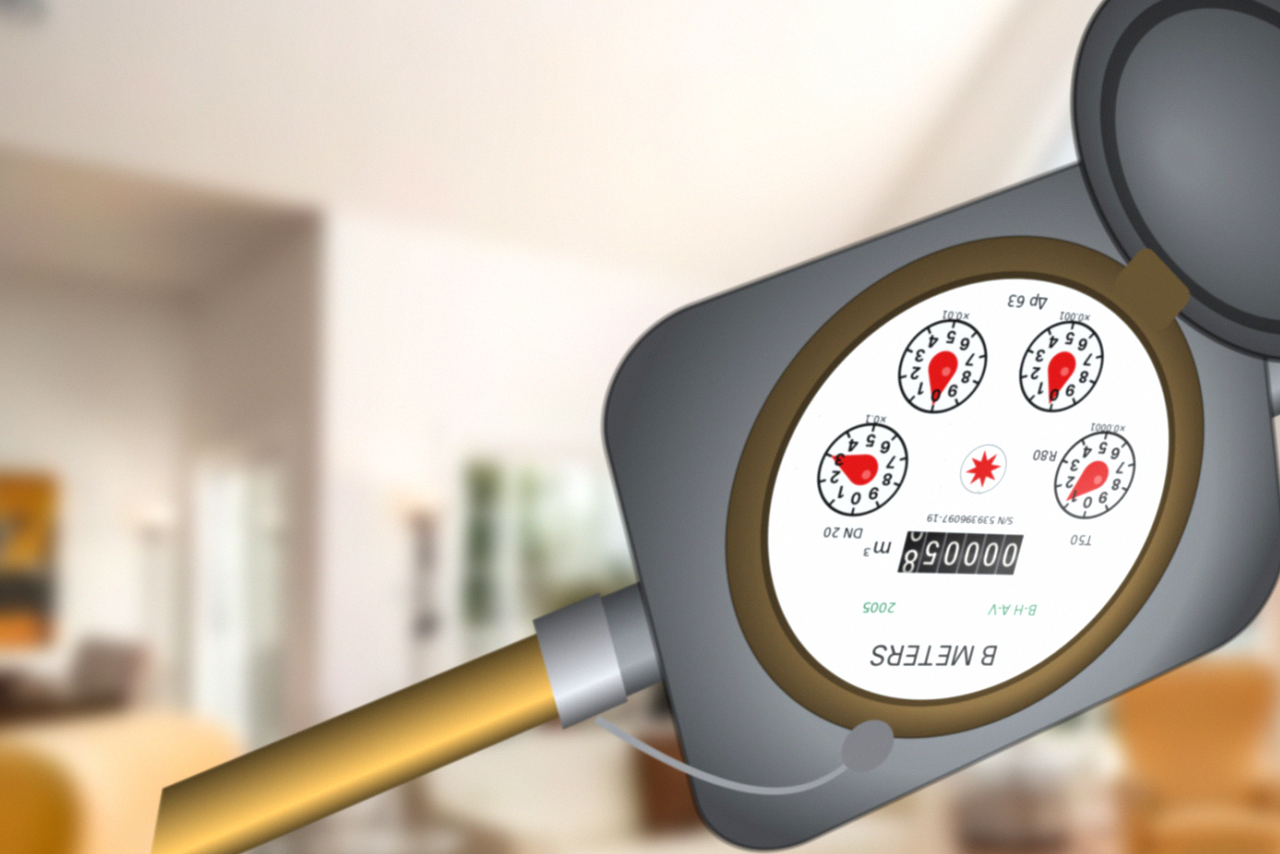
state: 58.3001 m³
